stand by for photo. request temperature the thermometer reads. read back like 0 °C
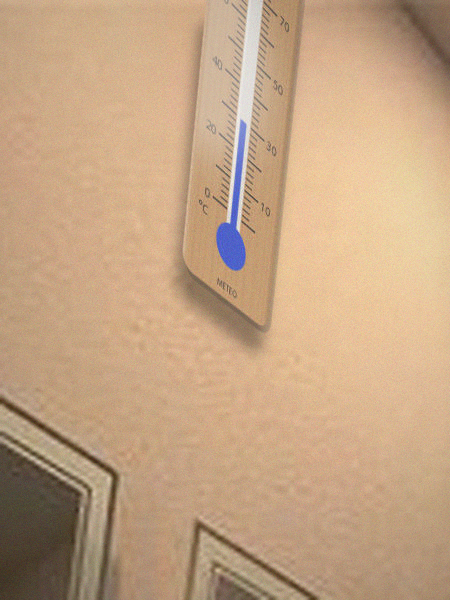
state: 30 °C
